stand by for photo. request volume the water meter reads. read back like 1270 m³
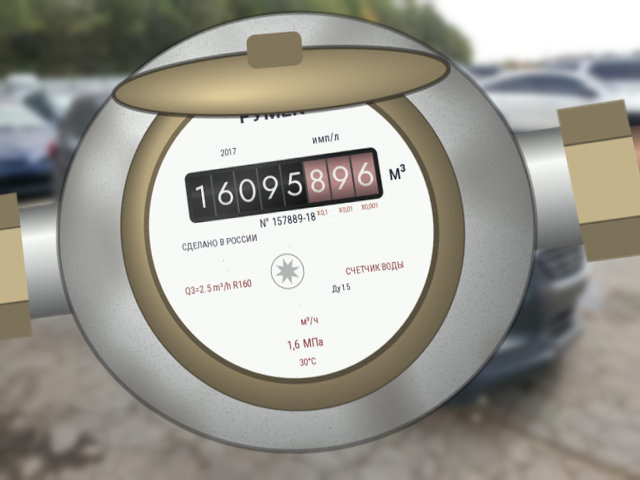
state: 16095.896 m³
